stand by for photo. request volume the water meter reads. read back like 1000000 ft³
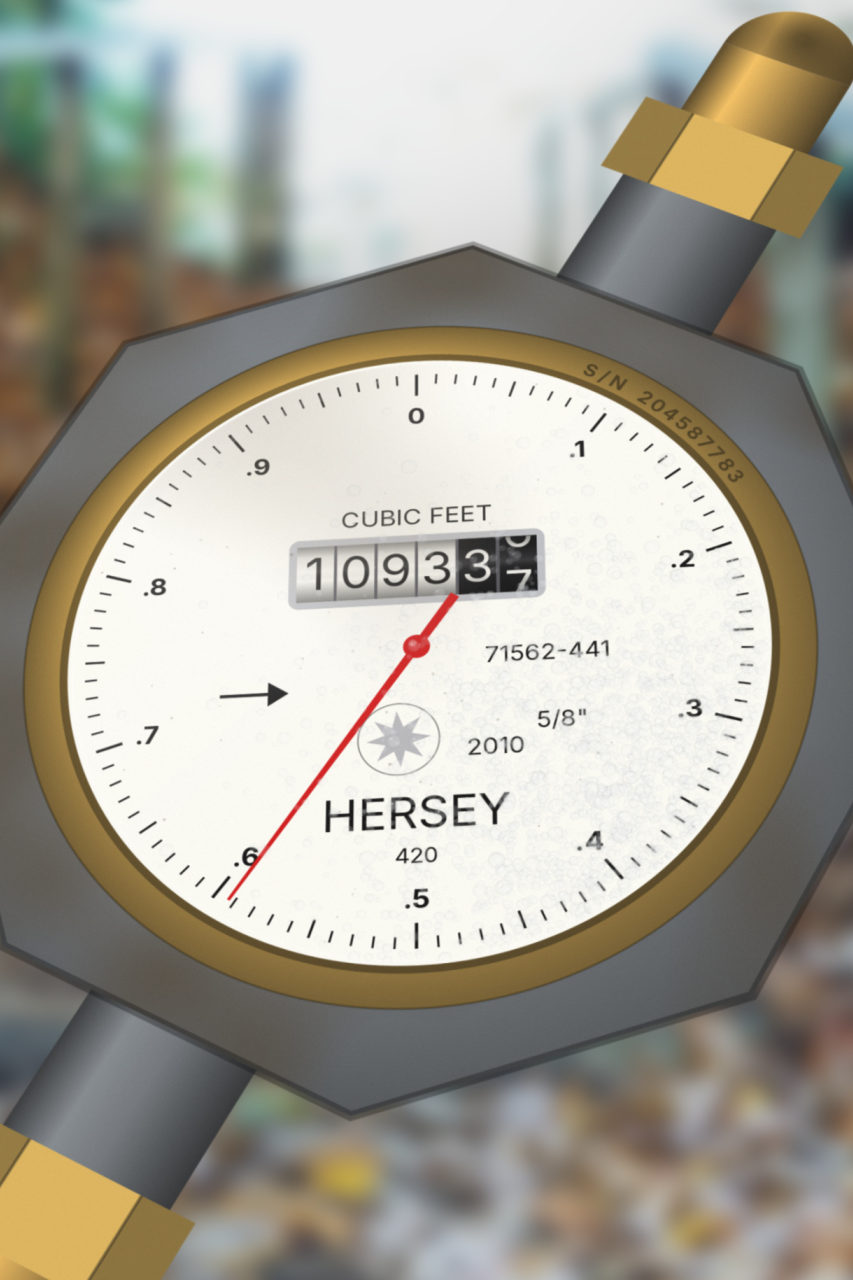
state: 109336.59 ft³
